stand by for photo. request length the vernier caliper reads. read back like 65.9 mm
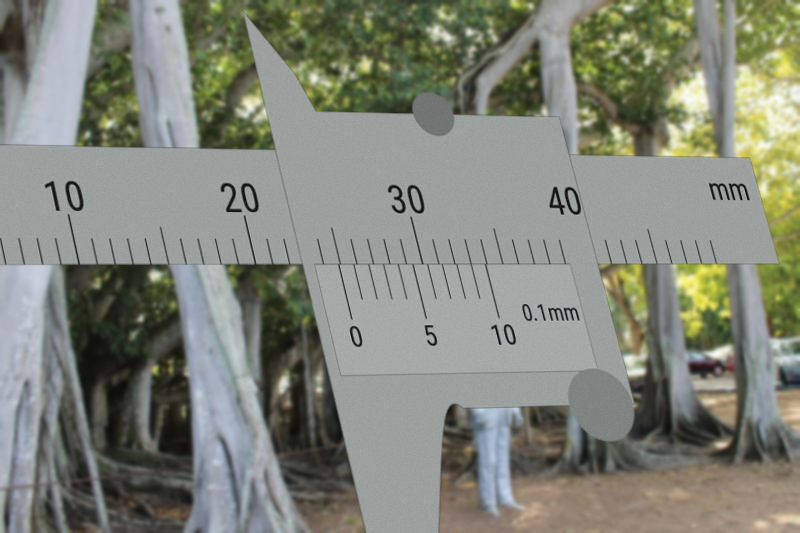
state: 24.9 mm
